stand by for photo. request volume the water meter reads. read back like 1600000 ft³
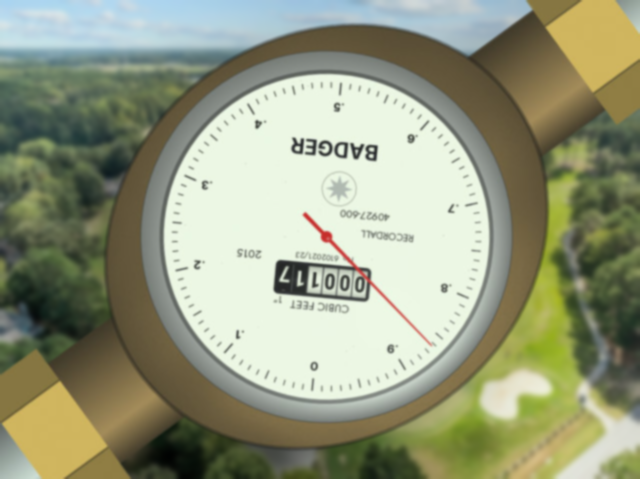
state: 116.86 ft³
